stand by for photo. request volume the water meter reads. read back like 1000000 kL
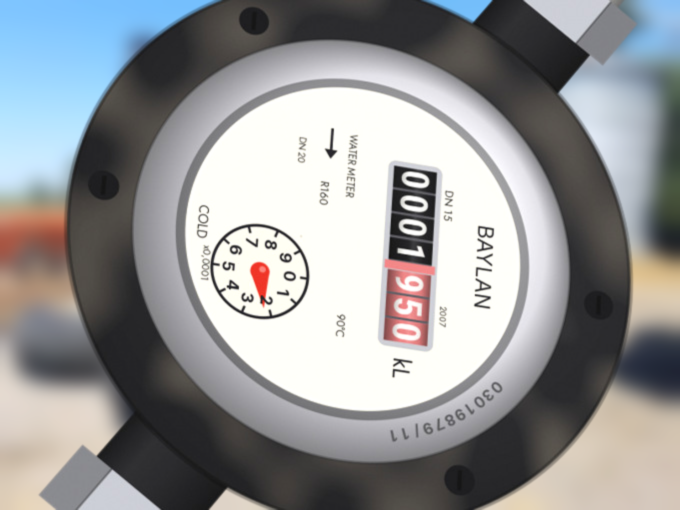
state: 1.9502 kL
